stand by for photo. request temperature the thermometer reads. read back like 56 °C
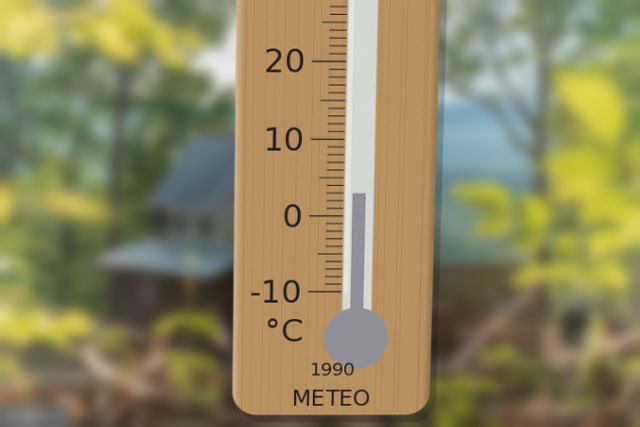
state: 3 °C
